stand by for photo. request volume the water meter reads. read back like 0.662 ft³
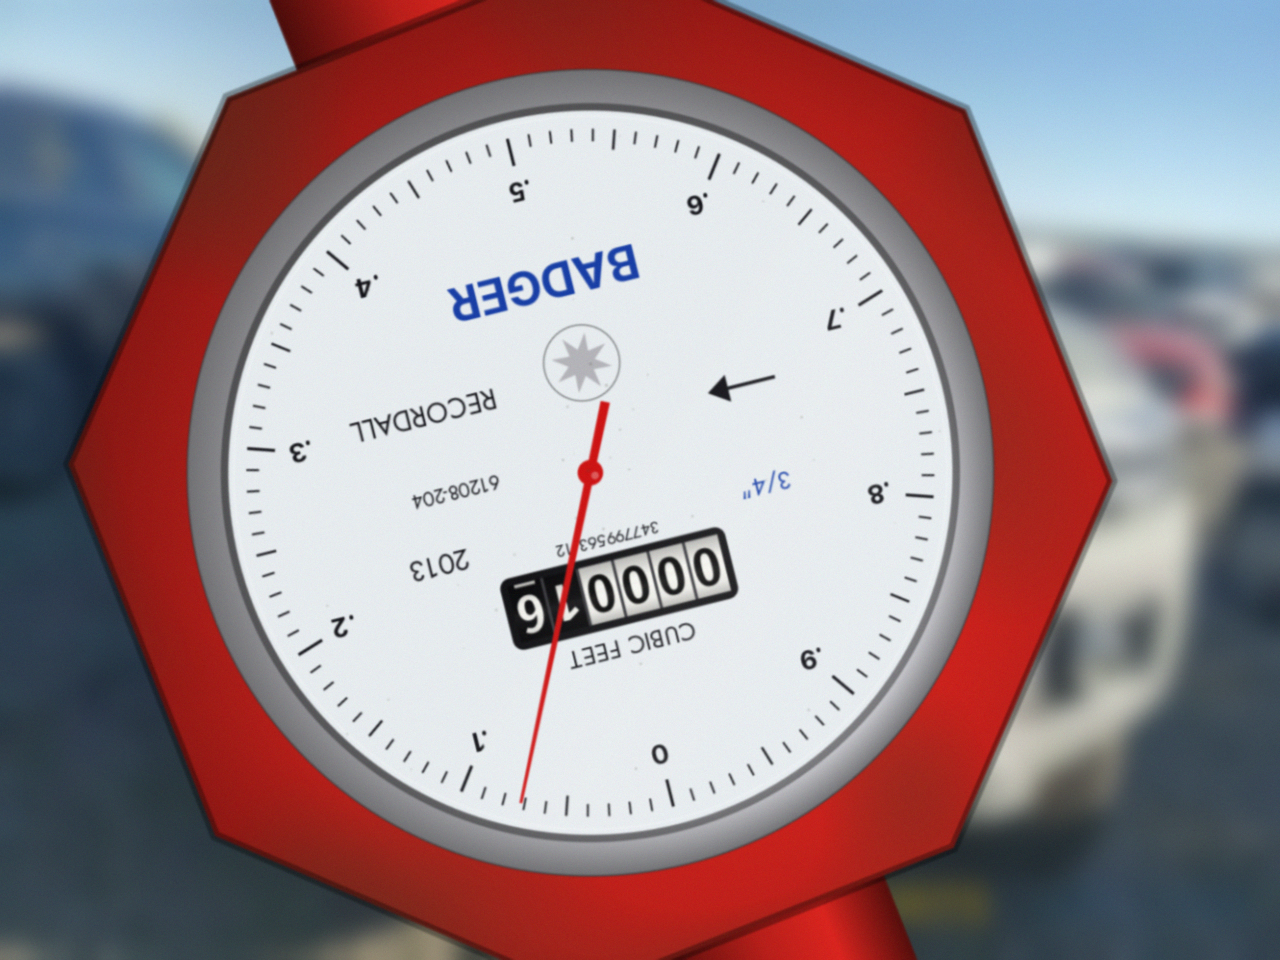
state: 16.07 ft³
